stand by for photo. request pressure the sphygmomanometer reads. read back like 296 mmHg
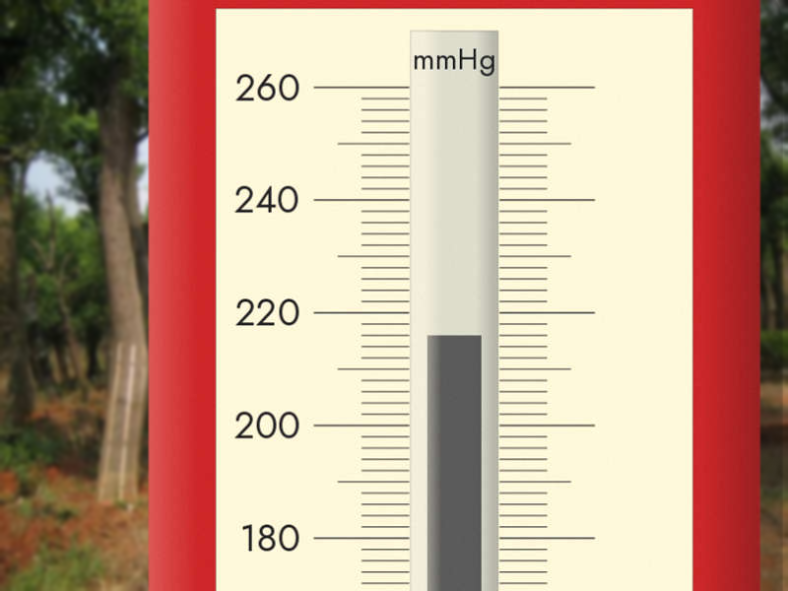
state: 216 mmHg
